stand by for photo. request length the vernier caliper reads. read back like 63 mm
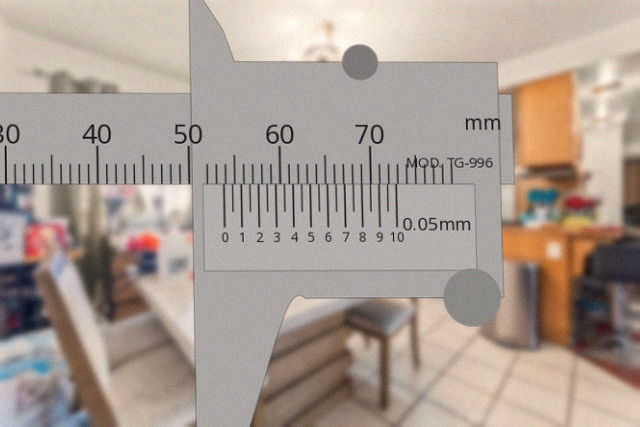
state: 53.8 mm
